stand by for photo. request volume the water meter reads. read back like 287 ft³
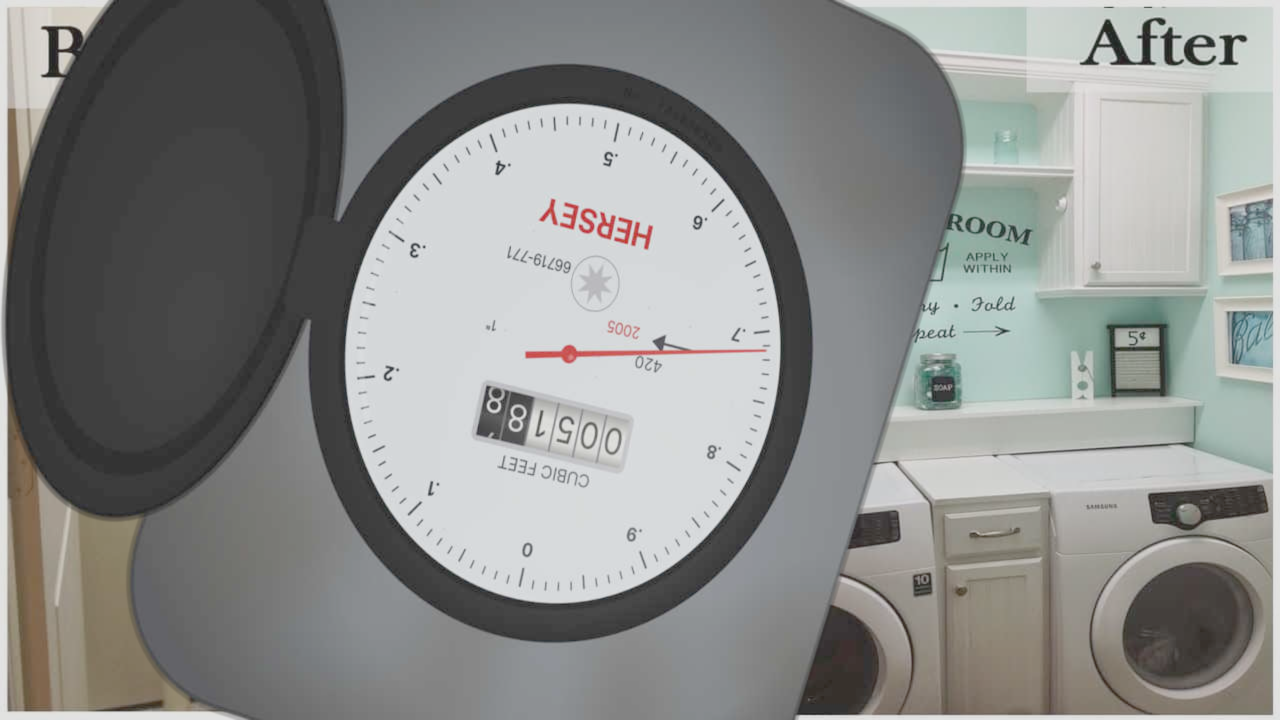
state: 5187.71 ft³
